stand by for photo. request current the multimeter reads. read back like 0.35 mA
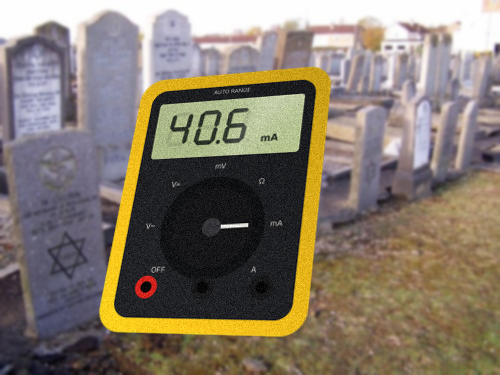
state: 40.6 mA
